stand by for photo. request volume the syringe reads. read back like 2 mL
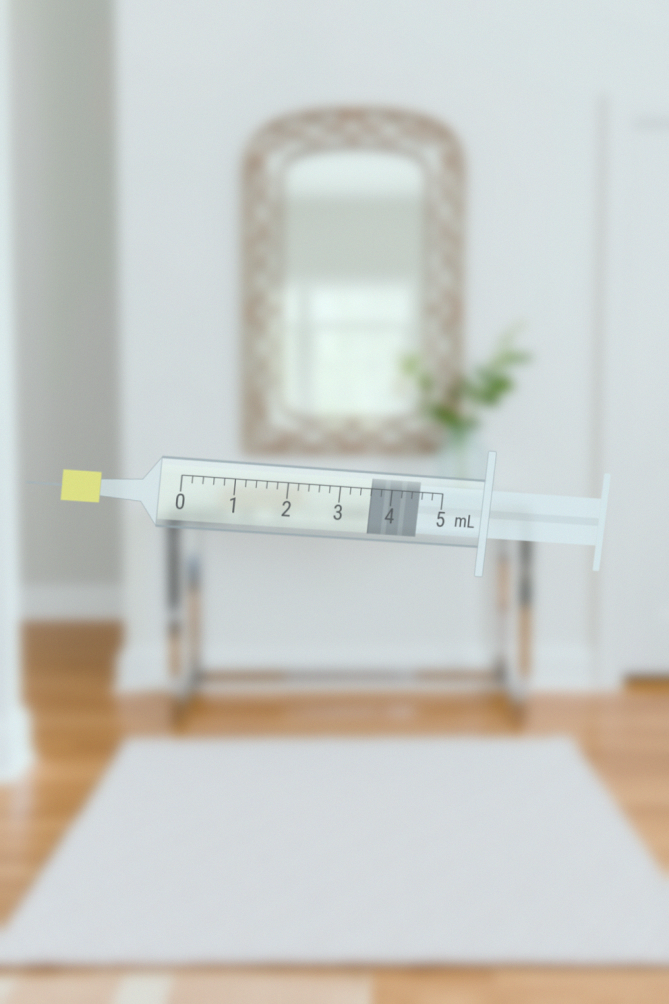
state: 3.6 mL
